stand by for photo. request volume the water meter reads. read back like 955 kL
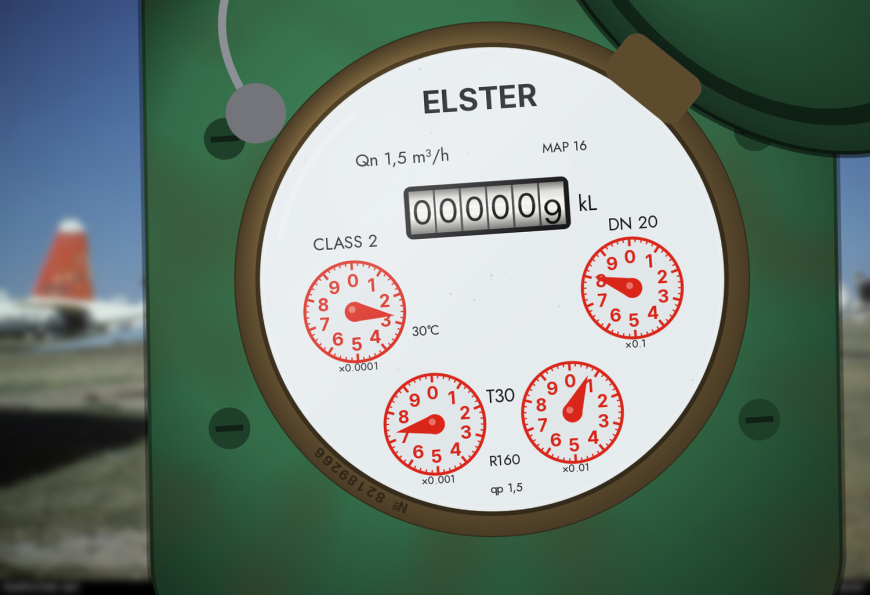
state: 8.8072 kL
